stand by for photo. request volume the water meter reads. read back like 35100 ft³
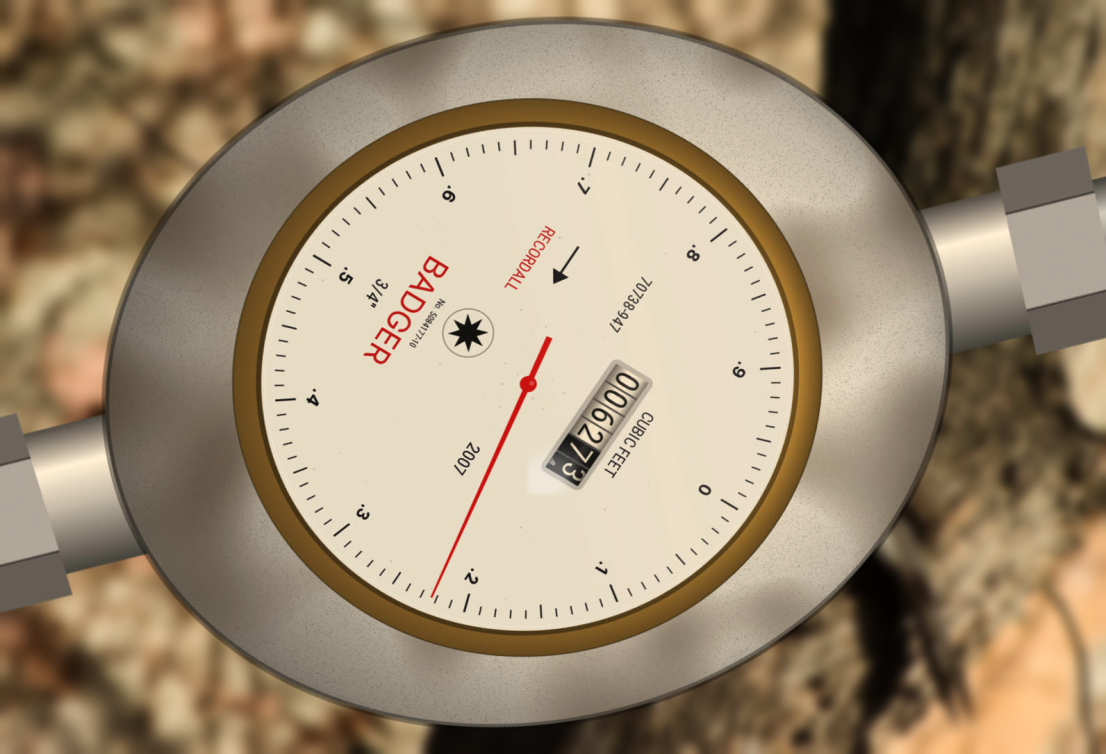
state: 6273.22 ft³
